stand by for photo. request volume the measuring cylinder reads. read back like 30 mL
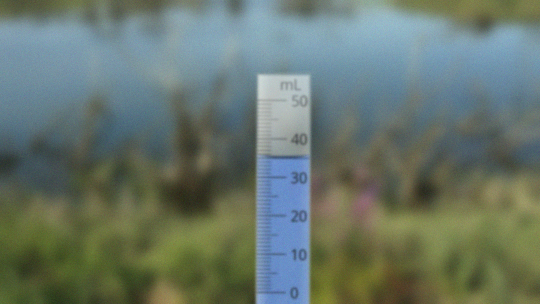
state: 35 mL
